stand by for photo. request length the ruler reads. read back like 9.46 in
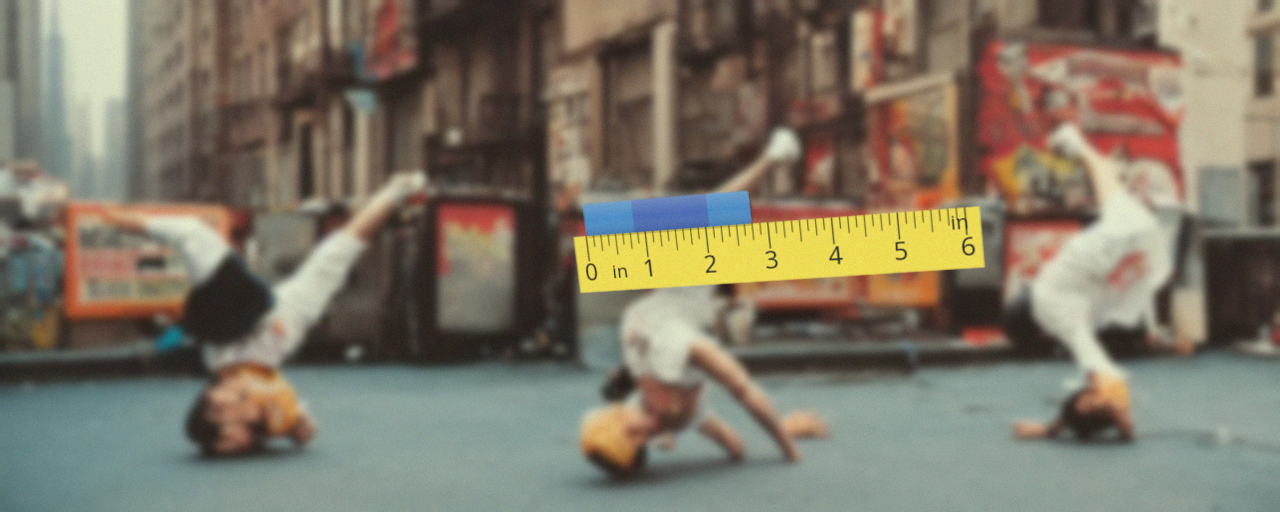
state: 2.75 in
